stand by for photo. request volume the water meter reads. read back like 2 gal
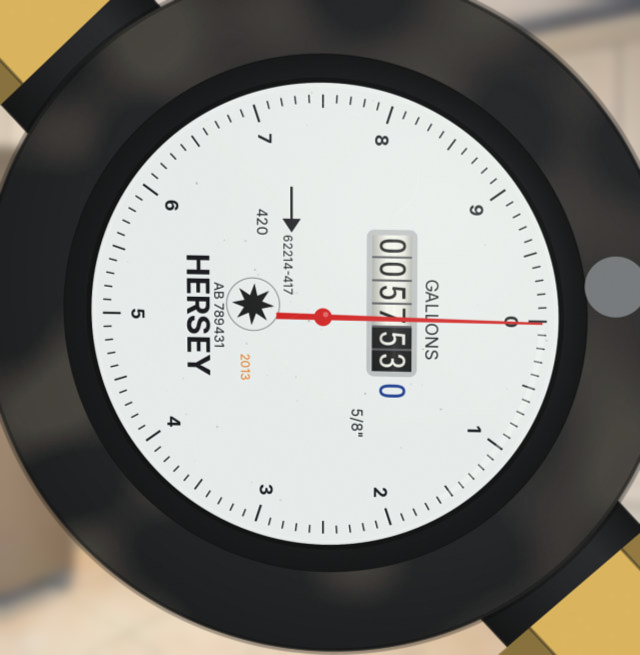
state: 57530.0 gal
